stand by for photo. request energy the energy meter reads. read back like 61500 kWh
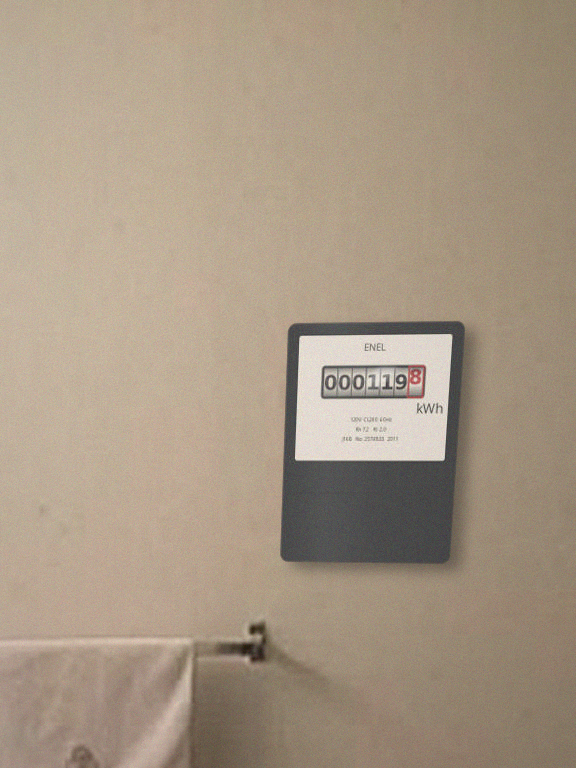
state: 119.8 kWh
